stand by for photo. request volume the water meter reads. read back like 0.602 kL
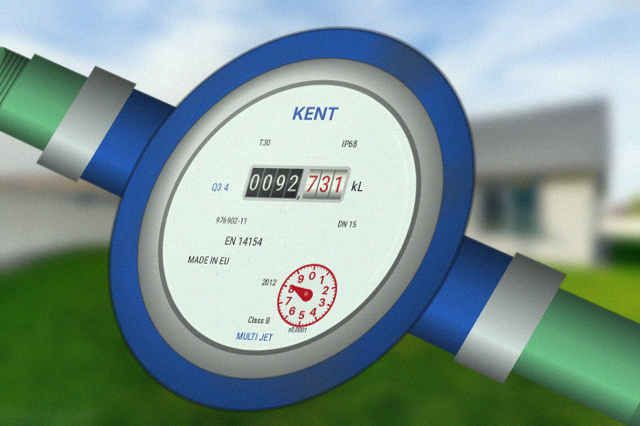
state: 92.7318 kL
